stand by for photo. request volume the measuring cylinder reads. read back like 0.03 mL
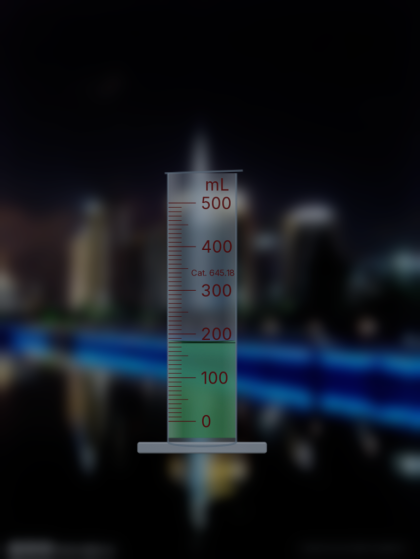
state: 180 mL
